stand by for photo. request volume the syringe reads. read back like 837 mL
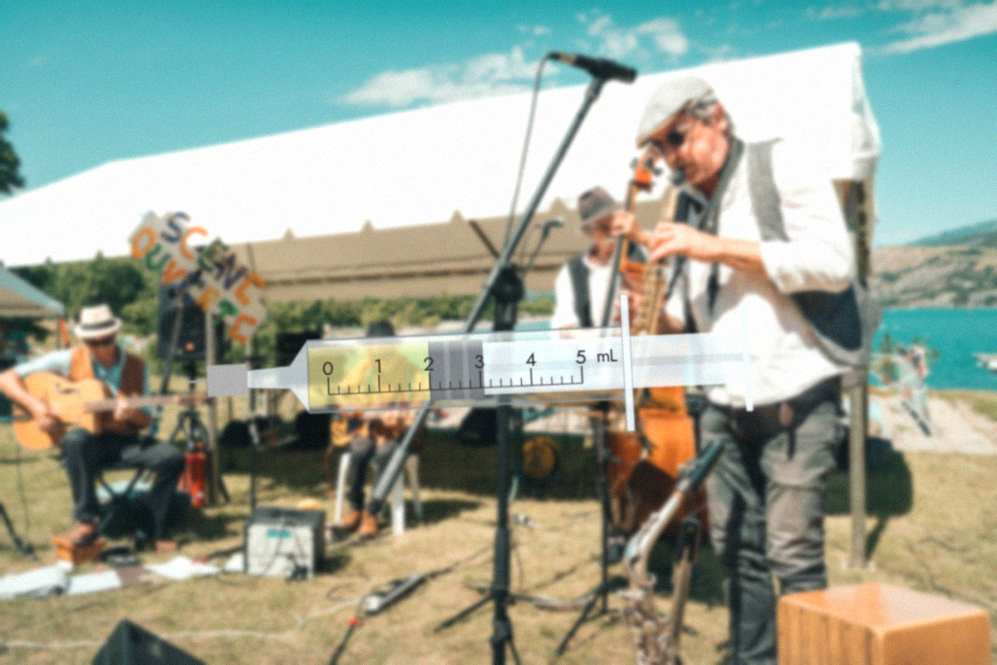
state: 2 mL
